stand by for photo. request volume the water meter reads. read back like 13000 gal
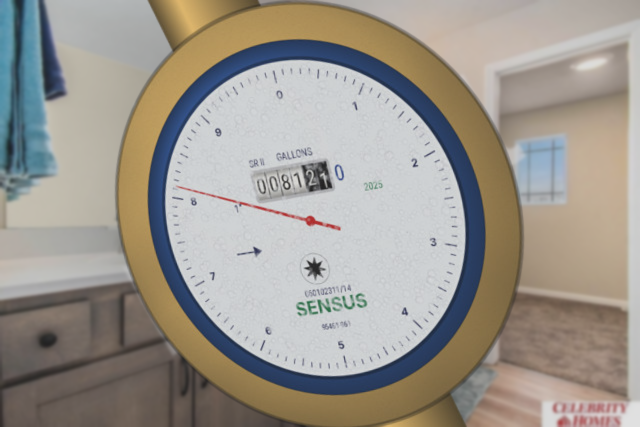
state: 81208.1 gal
